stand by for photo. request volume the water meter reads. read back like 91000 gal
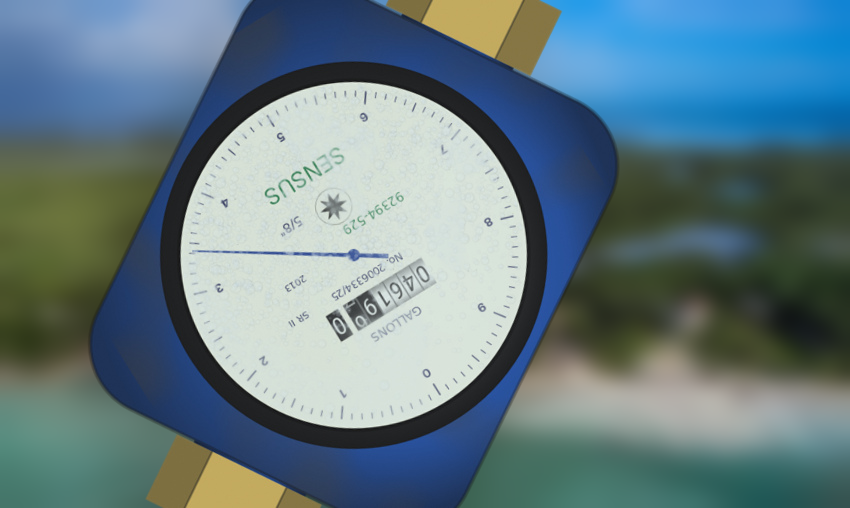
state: 461963.4 gal
